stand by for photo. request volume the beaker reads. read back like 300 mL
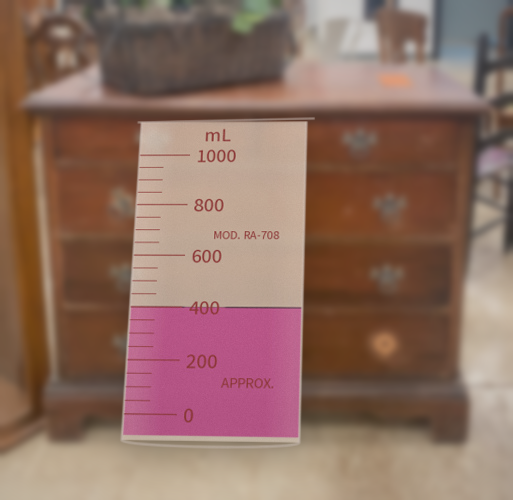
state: 400 mL
